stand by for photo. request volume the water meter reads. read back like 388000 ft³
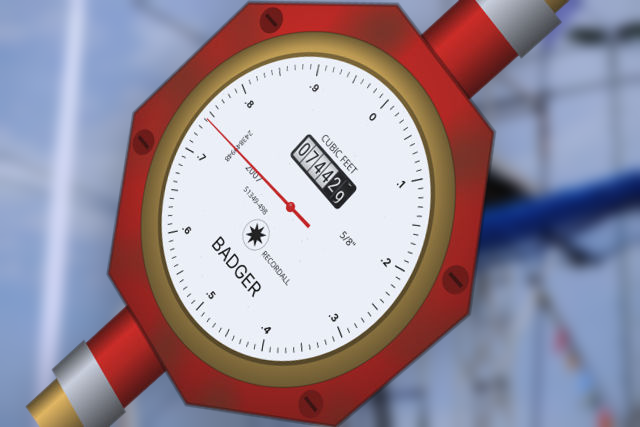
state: 74428.74 ft³
